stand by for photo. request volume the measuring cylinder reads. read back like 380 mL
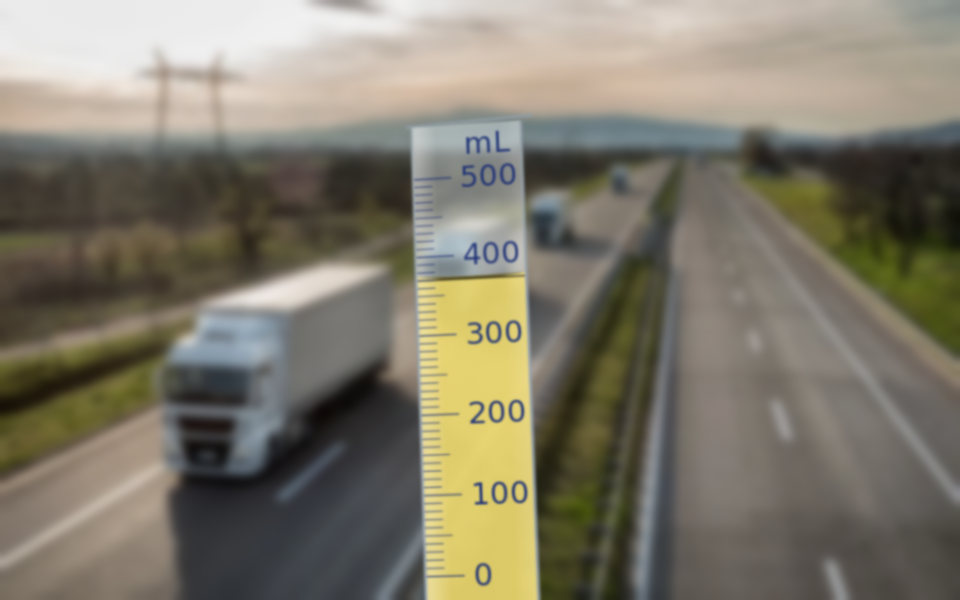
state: 370 mL
